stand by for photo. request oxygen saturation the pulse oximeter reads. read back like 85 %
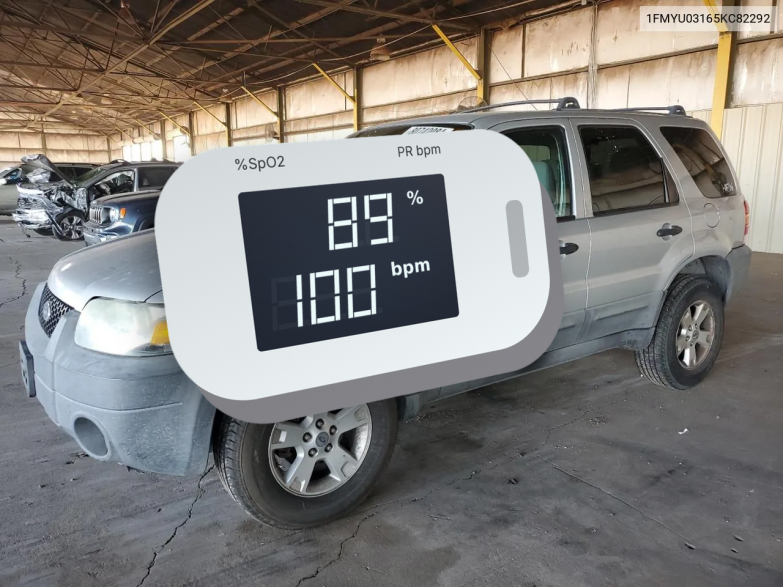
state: 89 %
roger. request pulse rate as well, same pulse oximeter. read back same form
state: 100 bpm
